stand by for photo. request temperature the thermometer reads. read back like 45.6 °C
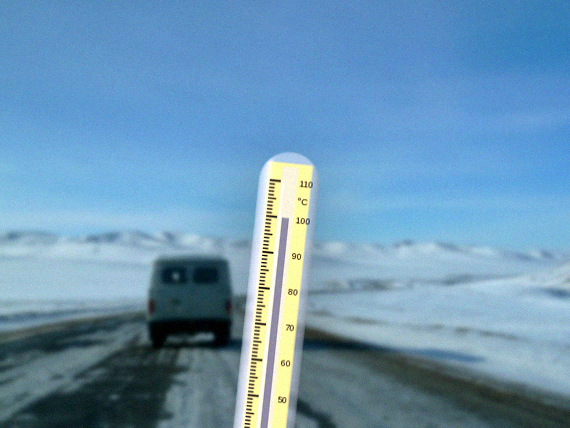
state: 100 °C
